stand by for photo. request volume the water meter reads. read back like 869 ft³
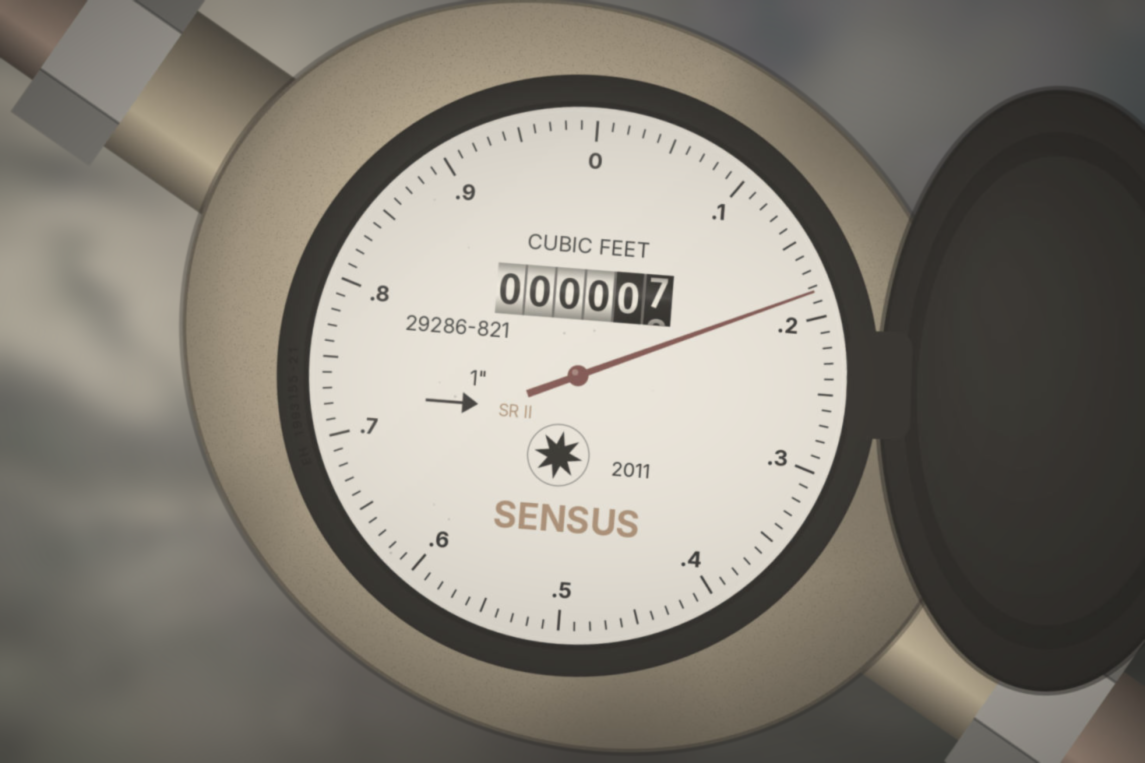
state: 7.18 ft³
